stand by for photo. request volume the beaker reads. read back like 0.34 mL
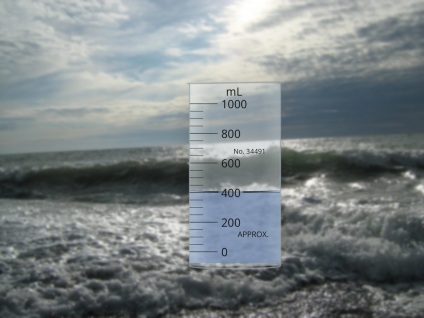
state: 400 mL
